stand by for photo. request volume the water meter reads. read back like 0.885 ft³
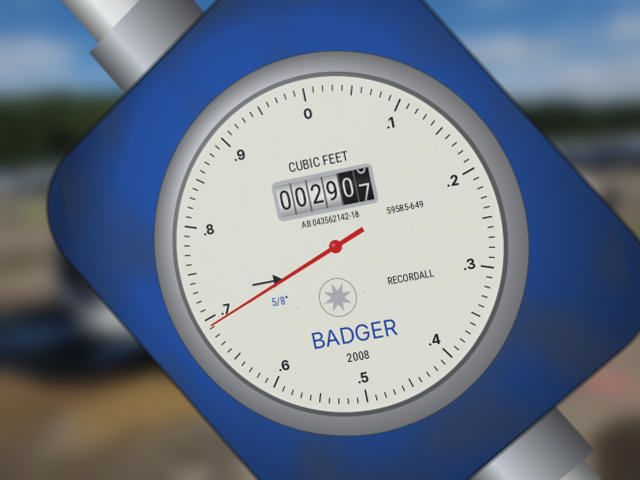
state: 2906.69 ft³
